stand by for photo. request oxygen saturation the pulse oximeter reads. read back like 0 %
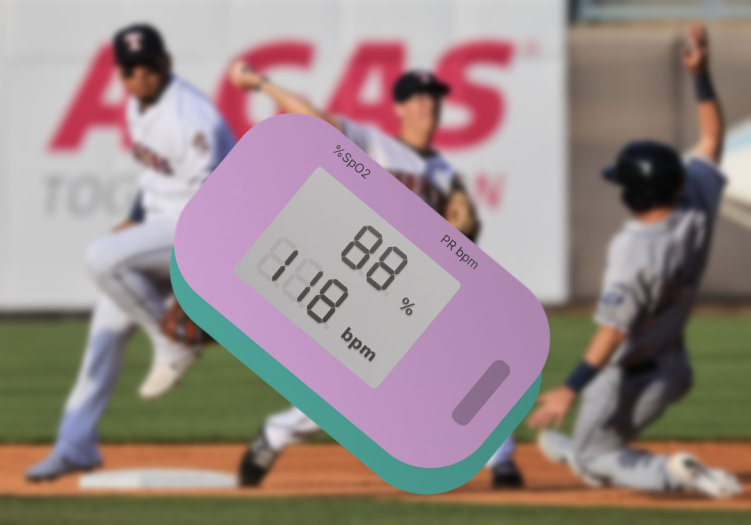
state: 88 %
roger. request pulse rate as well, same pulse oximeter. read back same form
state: 118 bpm
